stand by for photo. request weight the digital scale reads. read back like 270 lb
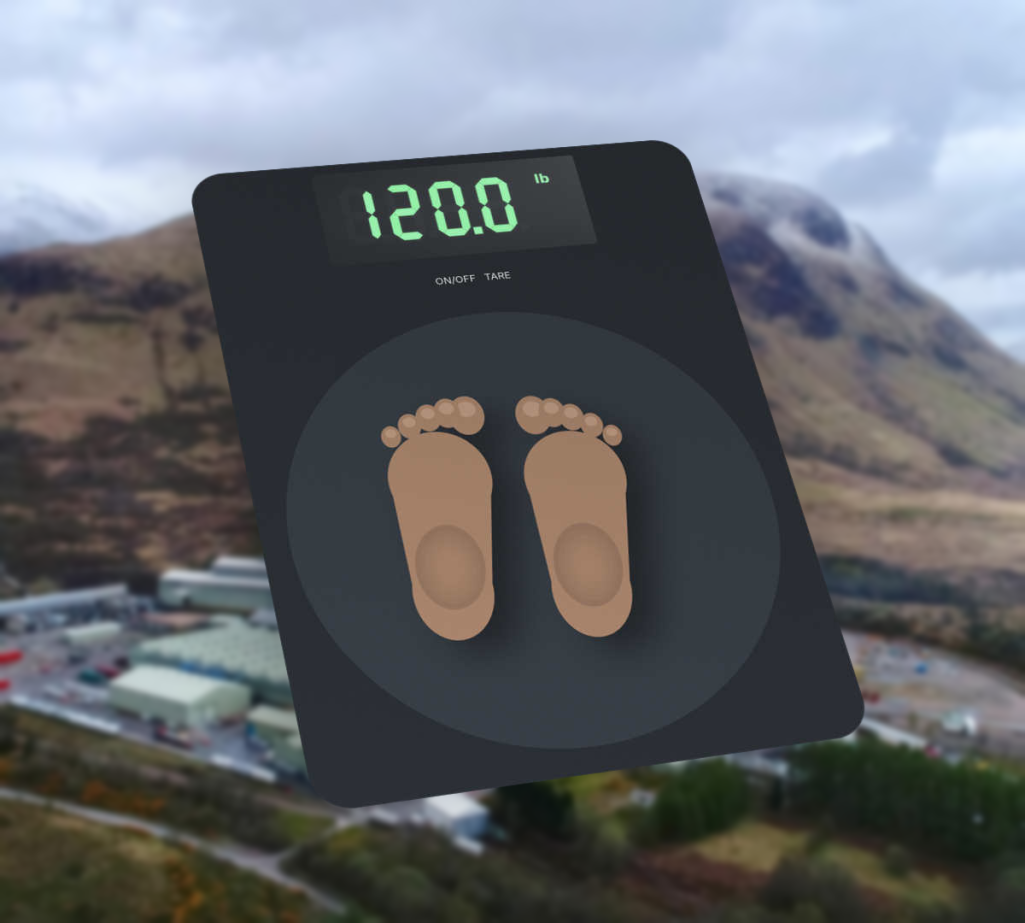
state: 120.0 lb
